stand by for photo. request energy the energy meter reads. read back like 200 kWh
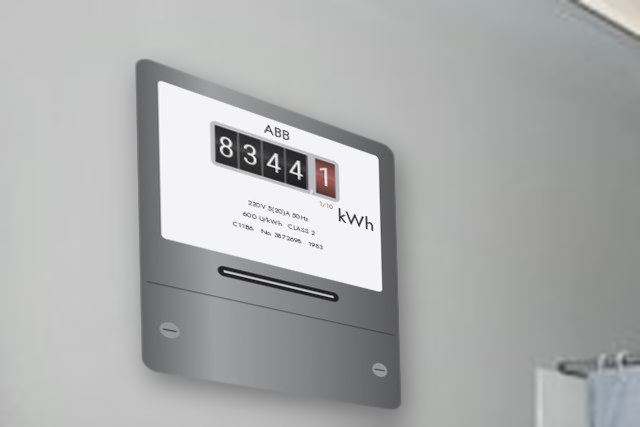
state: 8344.1 kWh
